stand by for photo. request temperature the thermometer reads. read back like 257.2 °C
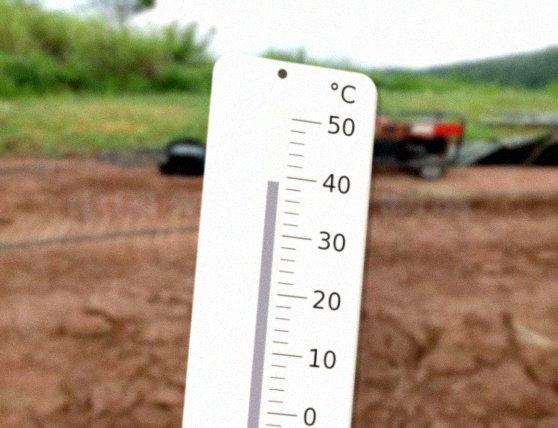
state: 39 °C
